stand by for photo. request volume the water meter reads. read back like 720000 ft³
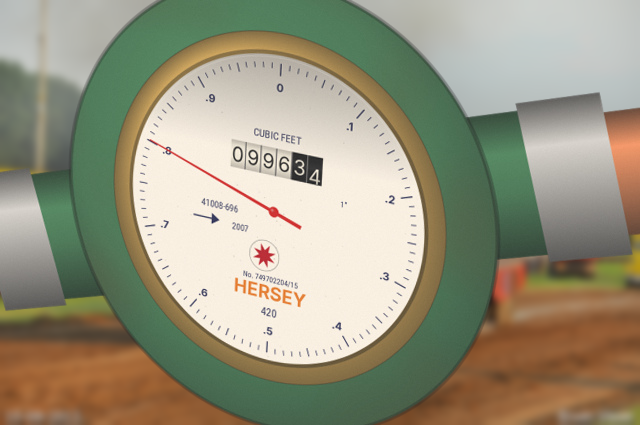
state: 99633.80 ft³
